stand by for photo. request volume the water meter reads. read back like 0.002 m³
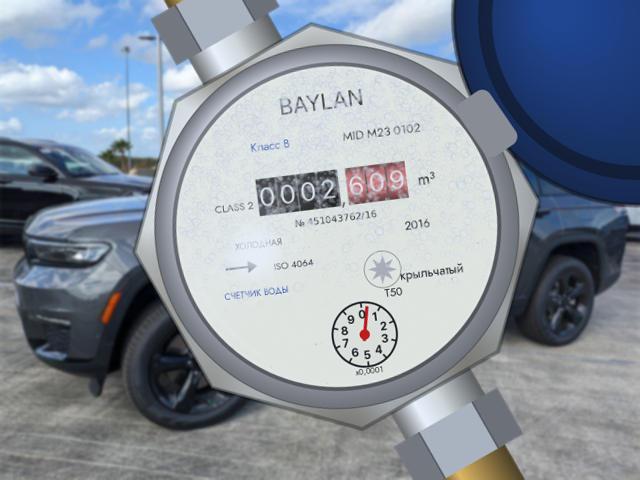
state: 2.6090 m³
